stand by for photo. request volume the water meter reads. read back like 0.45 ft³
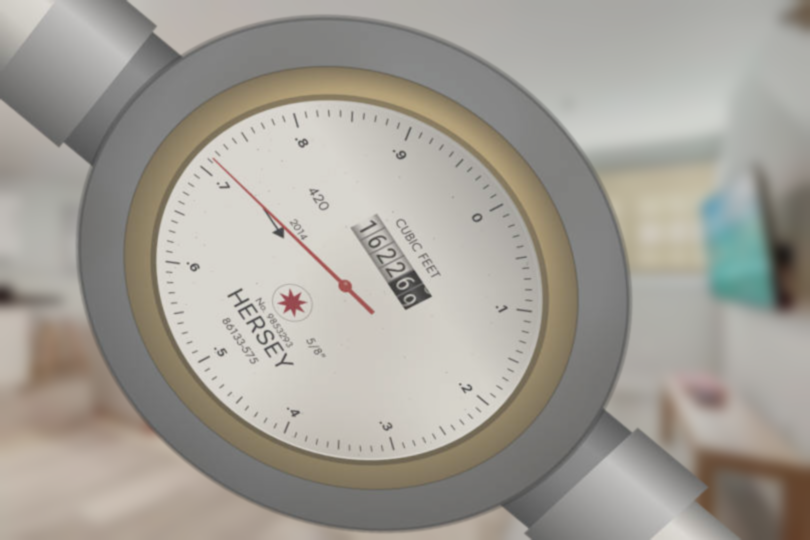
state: 162268.71 ft³
